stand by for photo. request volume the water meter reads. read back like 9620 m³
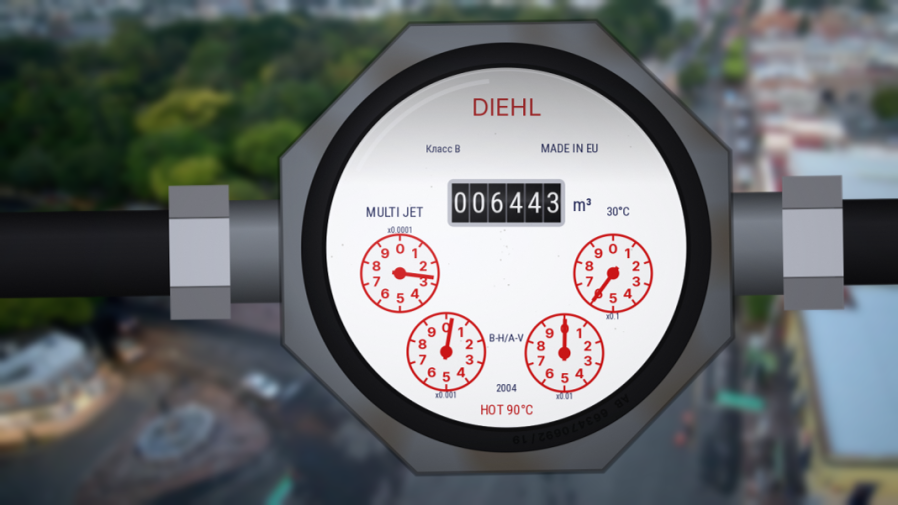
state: 6443.6002 m³
